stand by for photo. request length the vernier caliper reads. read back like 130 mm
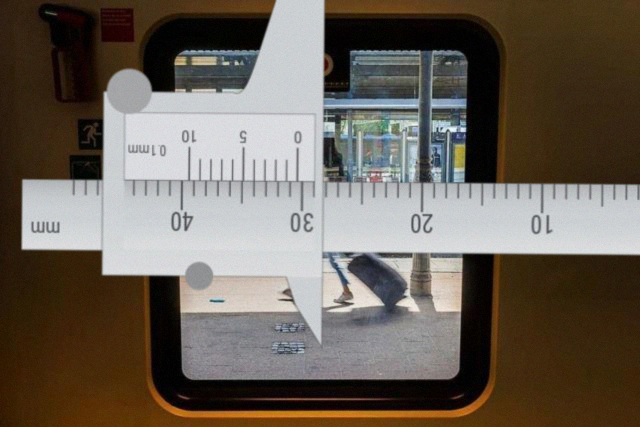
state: 30.4 mm
